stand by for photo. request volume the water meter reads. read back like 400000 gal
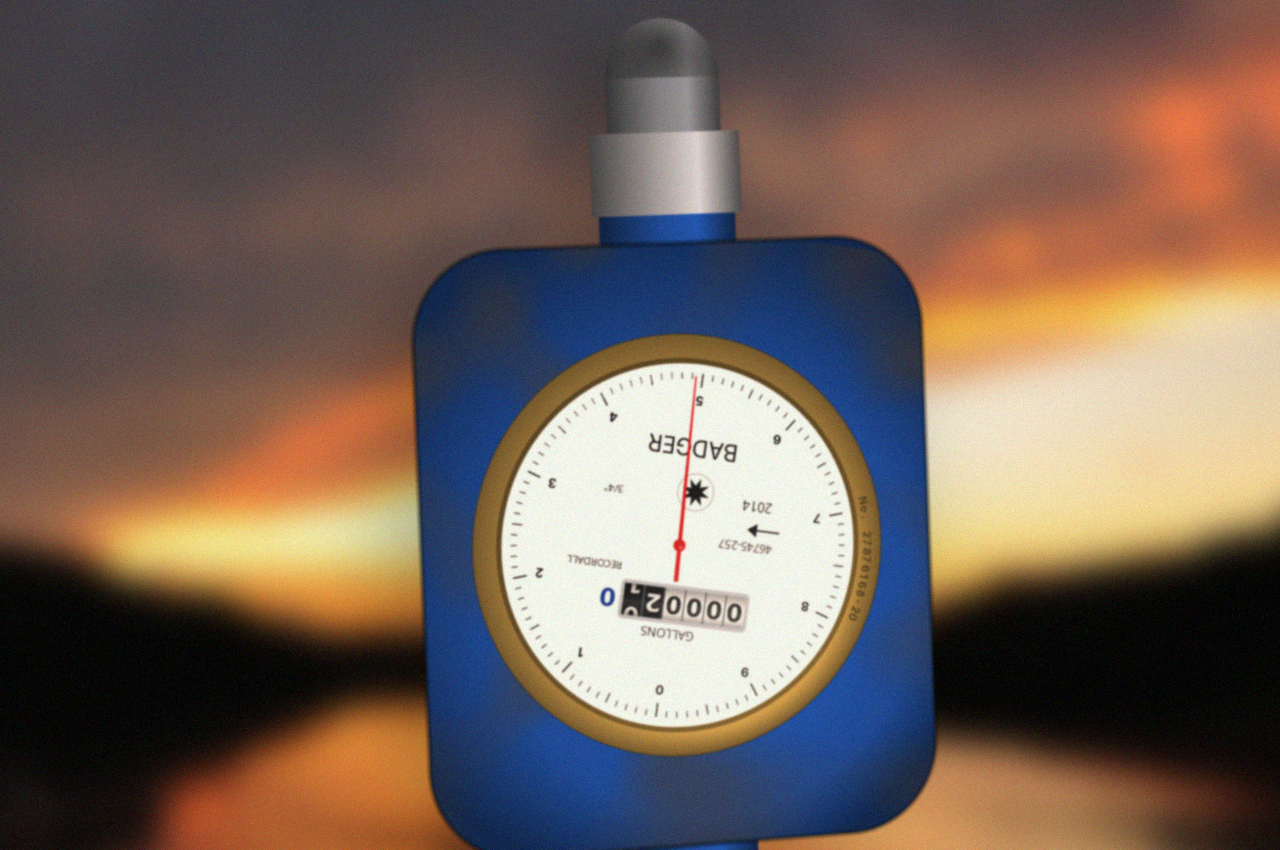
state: 204.9 gal
